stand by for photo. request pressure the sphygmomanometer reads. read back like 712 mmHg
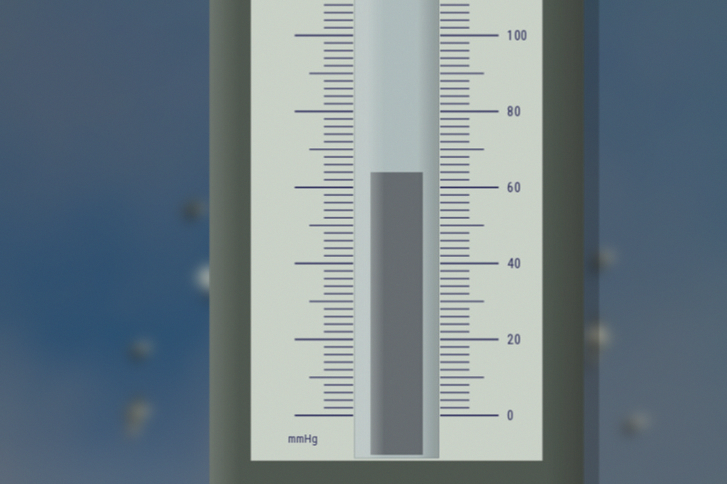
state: 64 mmHg
